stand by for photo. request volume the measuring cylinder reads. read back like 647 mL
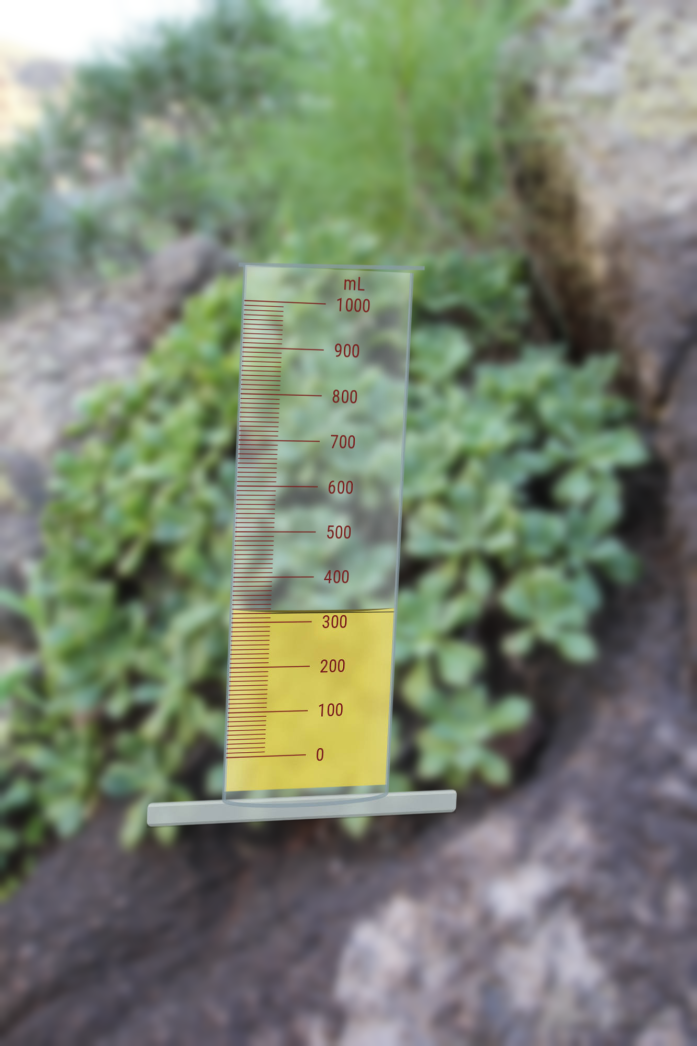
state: 320 mL
